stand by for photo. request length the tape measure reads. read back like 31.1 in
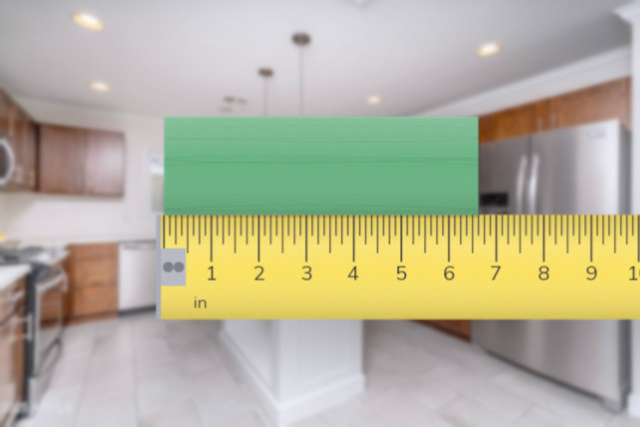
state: 6.625 in
